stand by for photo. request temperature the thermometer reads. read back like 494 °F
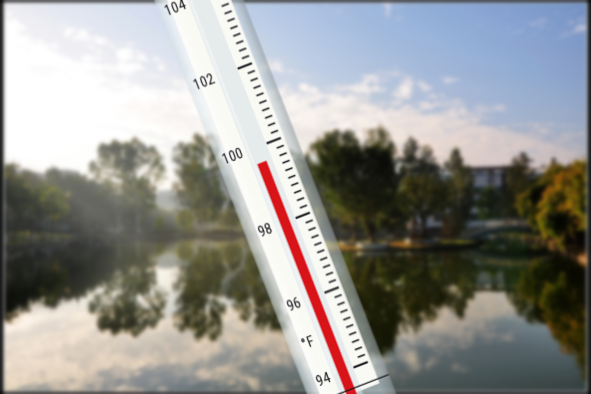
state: 99.6 °F
